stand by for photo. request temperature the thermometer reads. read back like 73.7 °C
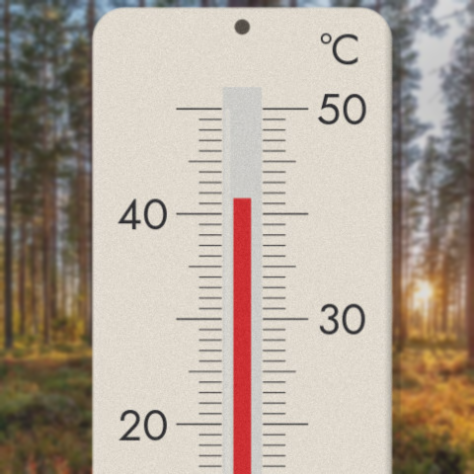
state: 41.5 °C
